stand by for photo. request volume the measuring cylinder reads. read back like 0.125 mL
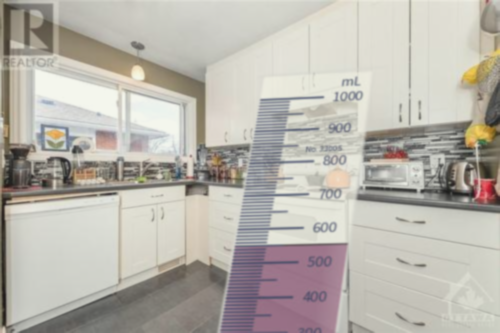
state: 550 mL
